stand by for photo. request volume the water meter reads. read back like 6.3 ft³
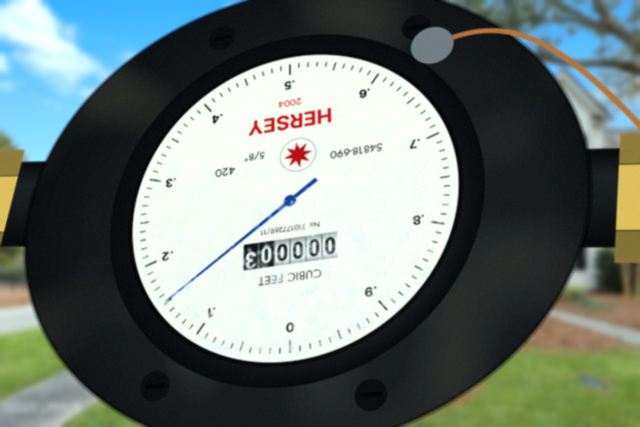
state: 3.15 ft³
